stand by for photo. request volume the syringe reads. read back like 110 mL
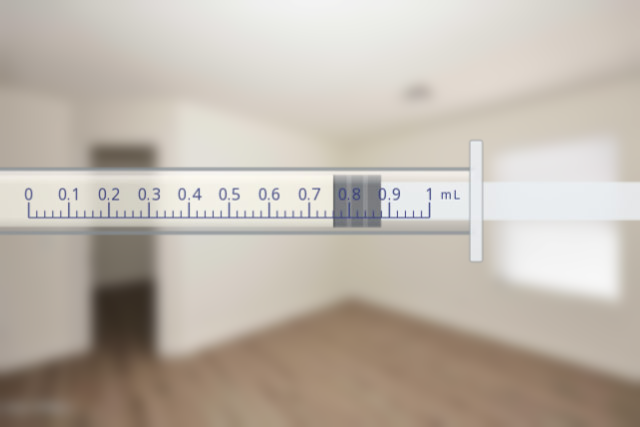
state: 0.76 mL
